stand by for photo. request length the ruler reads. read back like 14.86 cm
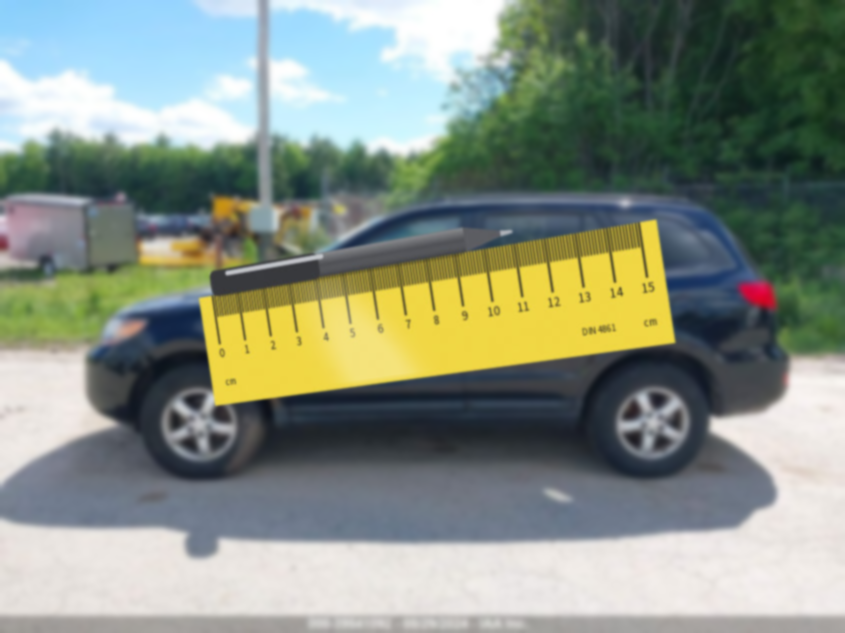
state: 11 cm
